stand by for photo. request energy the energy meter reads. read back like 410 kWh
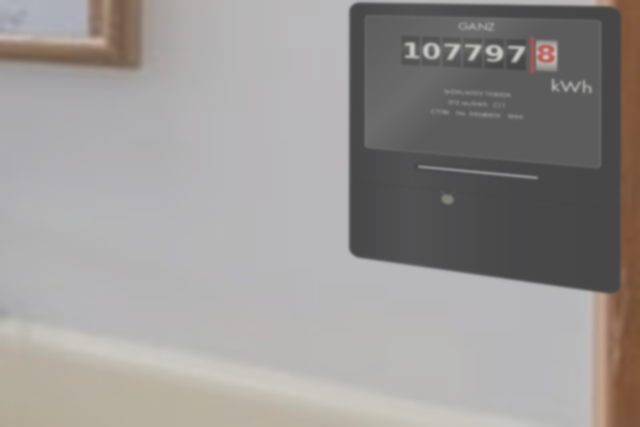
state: 107797.8 kWh
